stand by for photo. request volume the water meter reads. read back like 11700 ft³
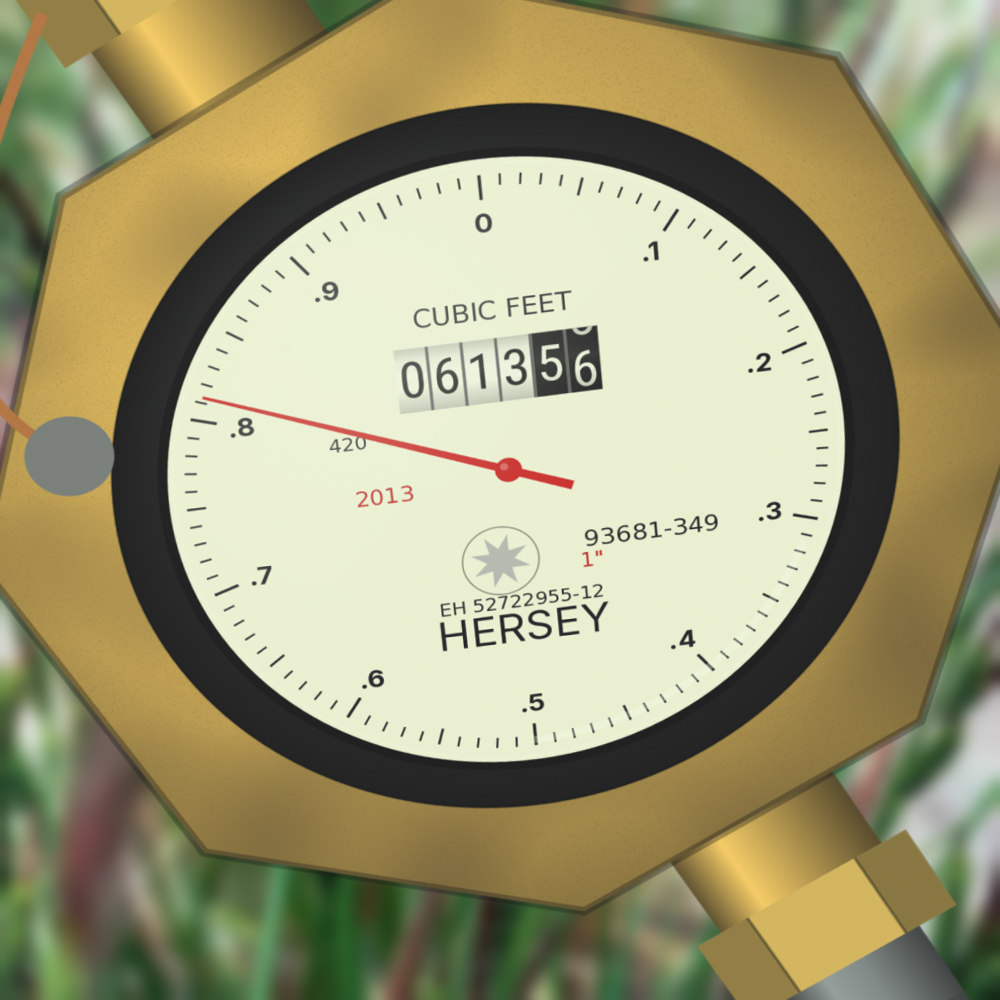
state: 61355.81 ft³
